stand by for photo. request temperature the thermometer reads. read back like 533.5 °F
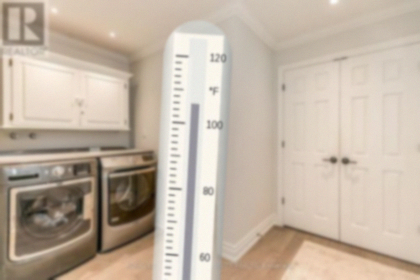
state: 106 °F
